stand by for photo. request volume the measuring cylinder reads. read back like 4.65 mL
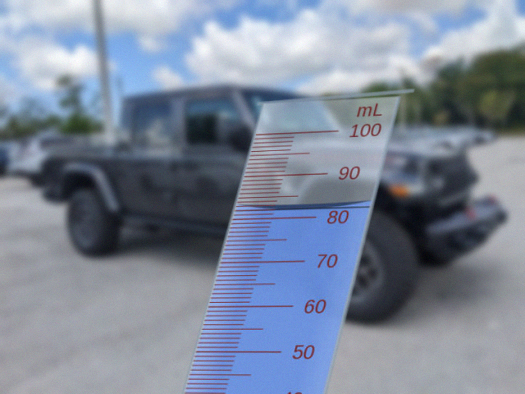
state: 82 mL
